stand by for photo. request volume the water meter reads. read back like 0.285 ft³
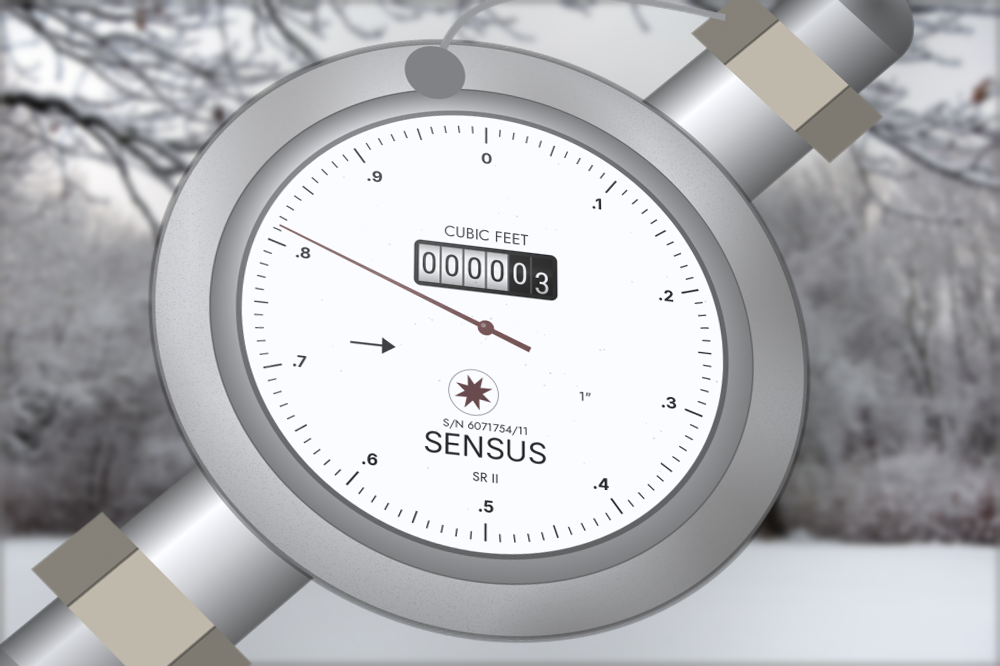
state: 2.81 ft³
